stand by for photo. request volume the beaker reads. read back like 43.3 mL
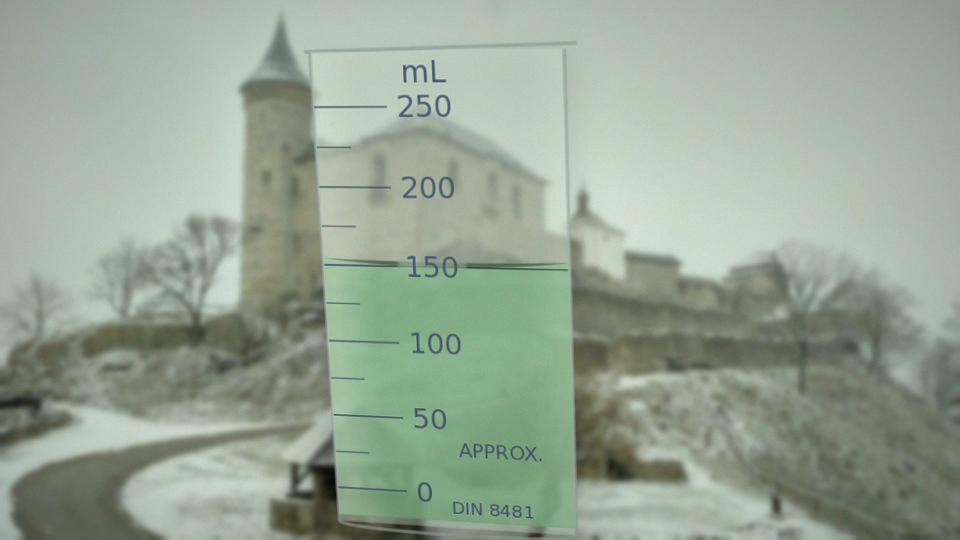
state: 150 mL
